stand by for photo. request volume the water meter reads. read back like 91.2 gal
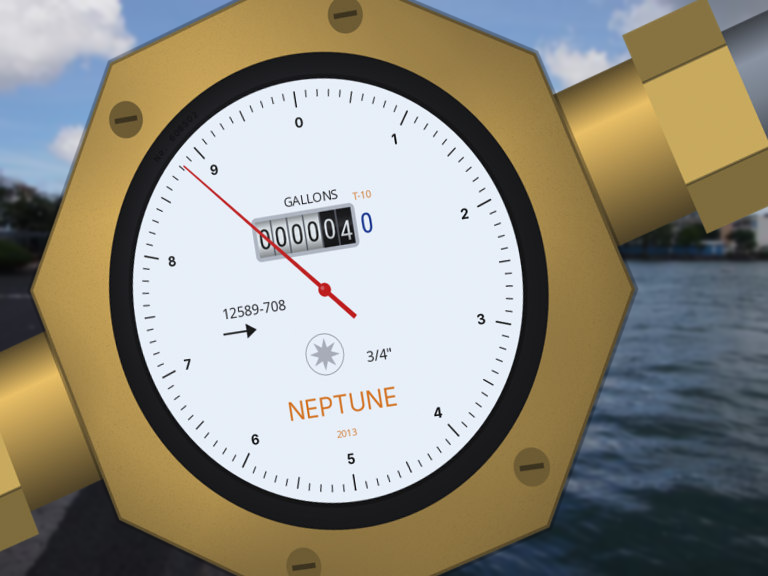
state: 38.8 gal
